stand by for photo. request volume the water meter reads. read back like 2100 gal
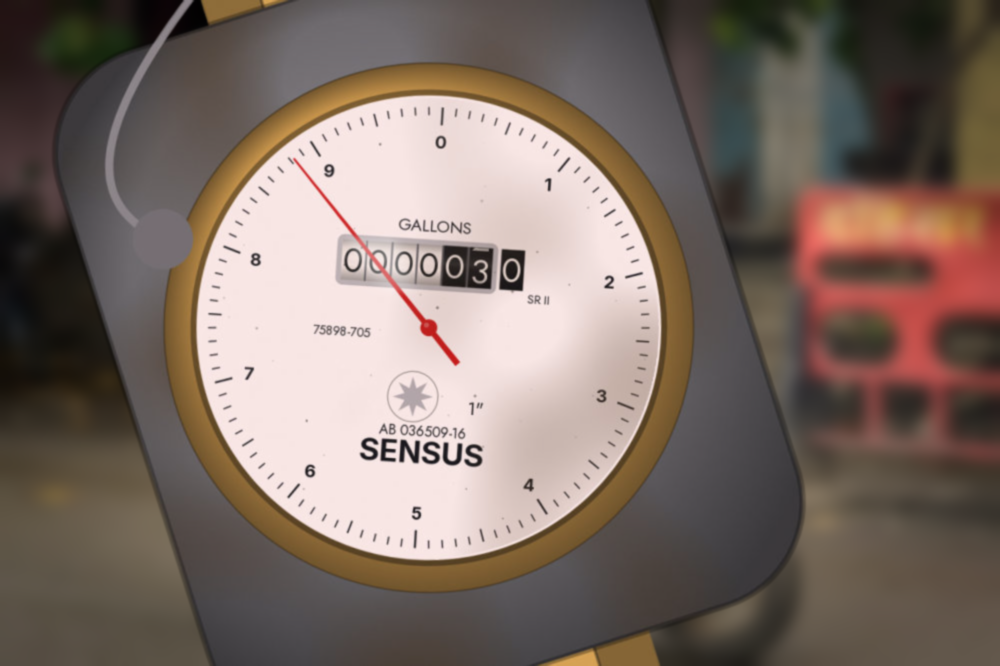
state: 28.8 gal
